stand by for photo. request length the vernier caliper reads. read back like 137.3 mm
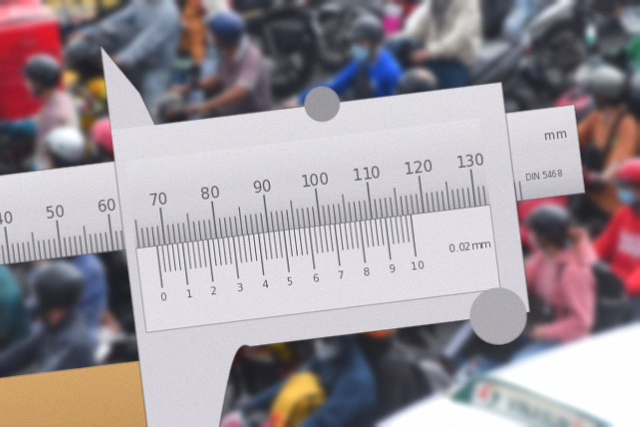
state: 68.5 mm
